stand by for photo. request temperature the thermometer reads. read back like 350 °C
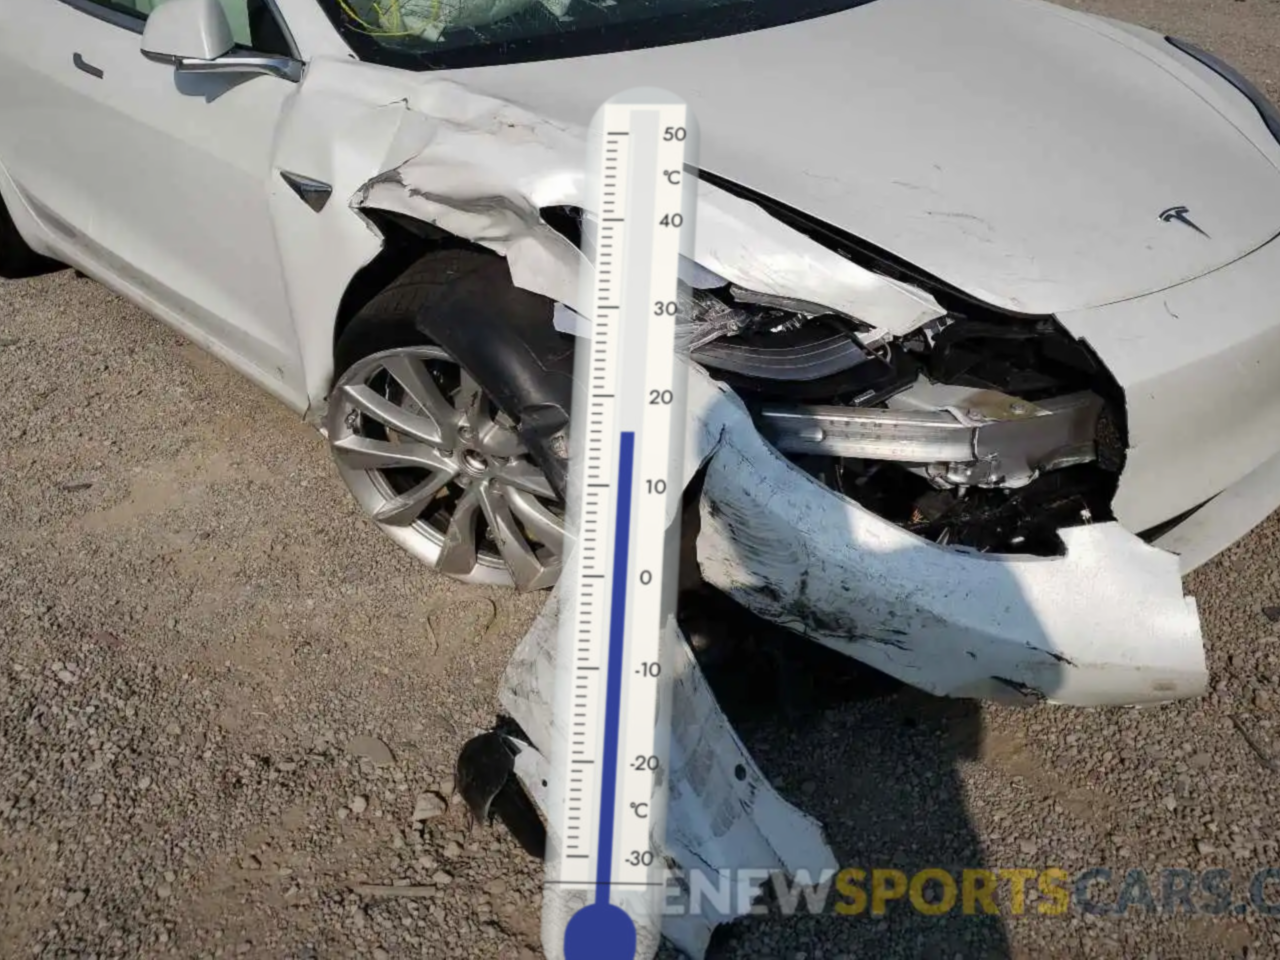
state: 16 °C
